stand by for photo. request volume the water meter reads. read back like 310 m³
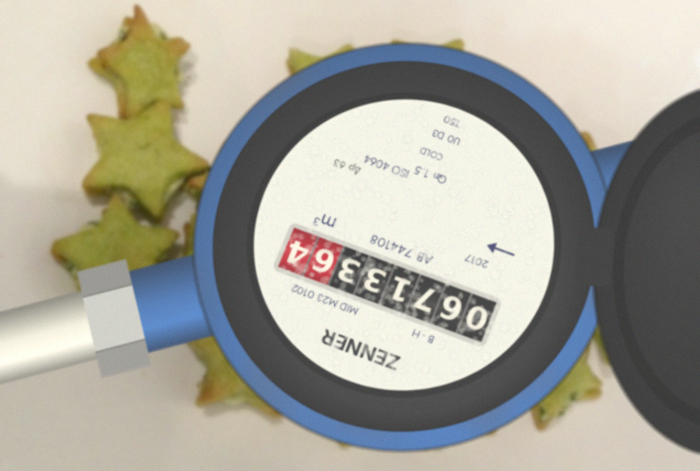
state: 67133.64 m³
